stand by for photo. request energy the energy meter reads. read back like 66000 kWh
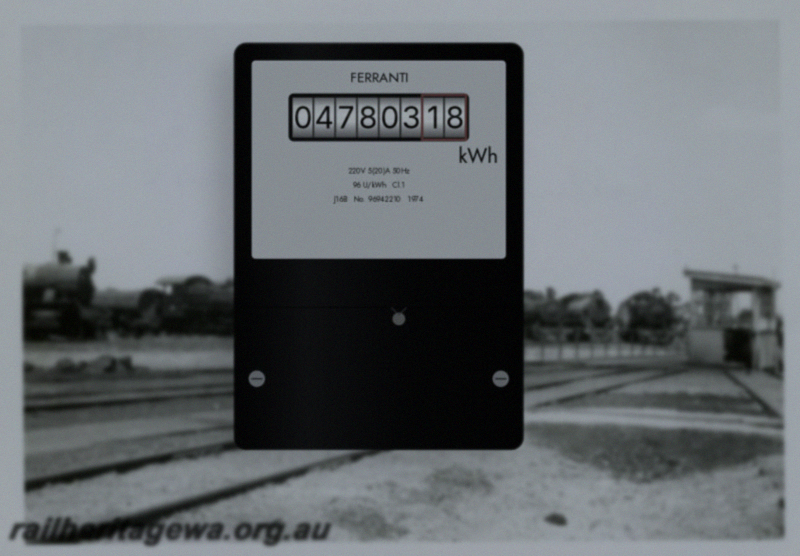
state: 47803.18 kWh
